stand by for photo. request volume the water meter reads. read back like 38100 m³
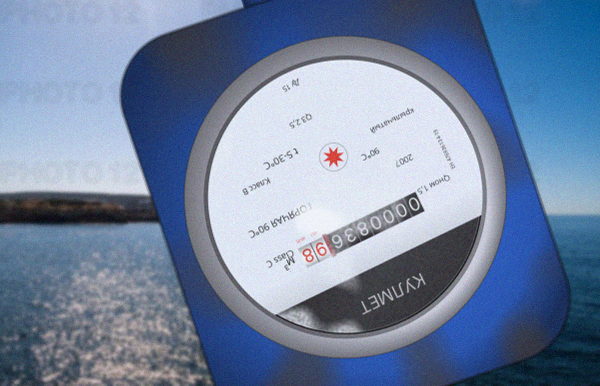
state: 836.98 m³
